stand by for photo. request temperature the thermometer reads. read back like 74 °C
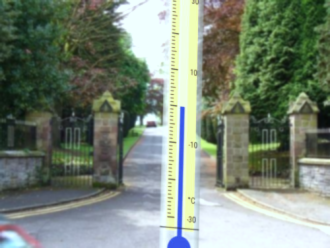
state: 0 °C
